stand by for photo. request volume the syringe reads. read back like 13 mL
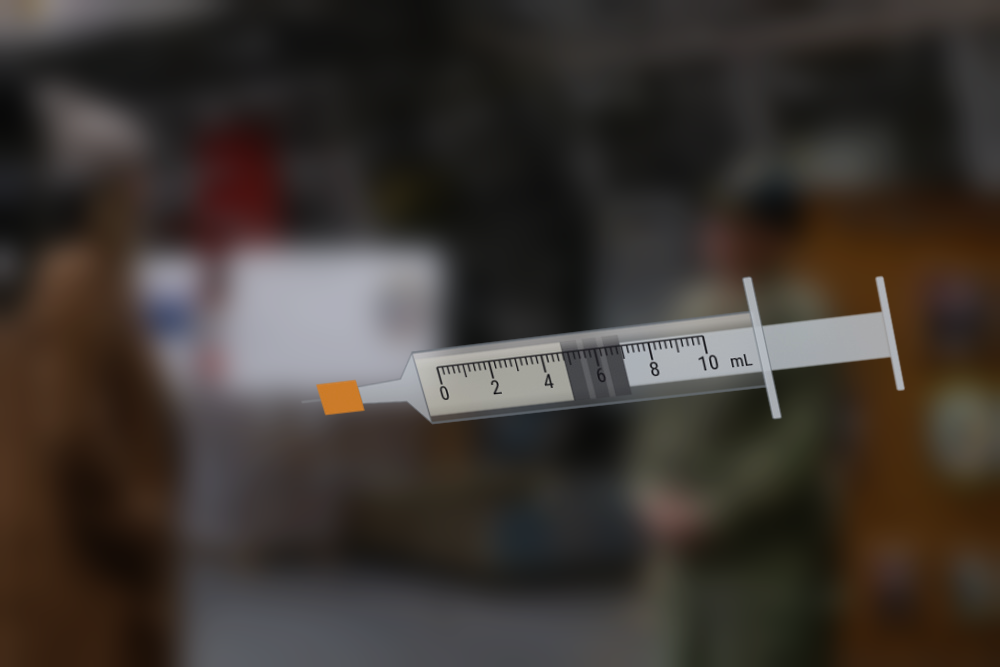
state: 4.8 mL
